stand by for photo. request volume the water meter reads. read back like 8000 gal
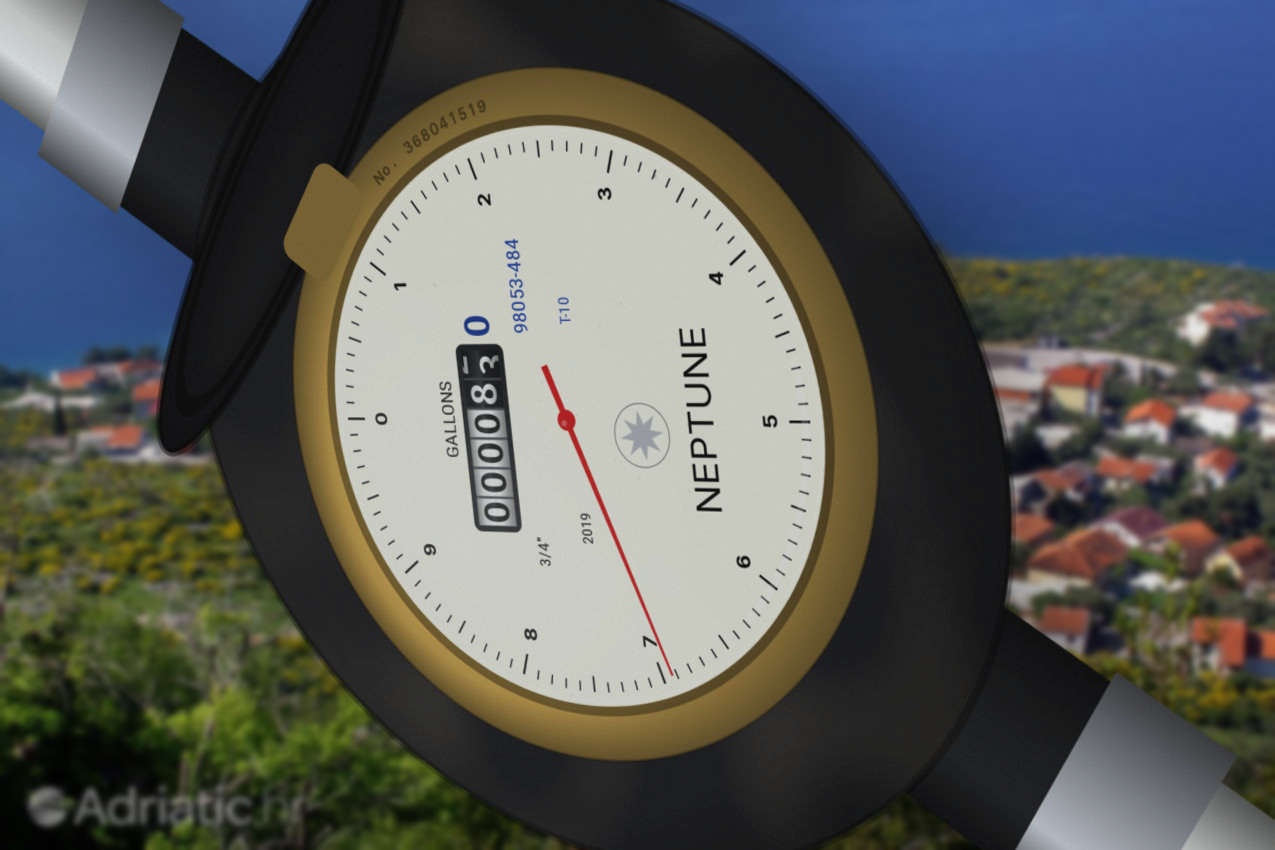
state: 826.9 gal
